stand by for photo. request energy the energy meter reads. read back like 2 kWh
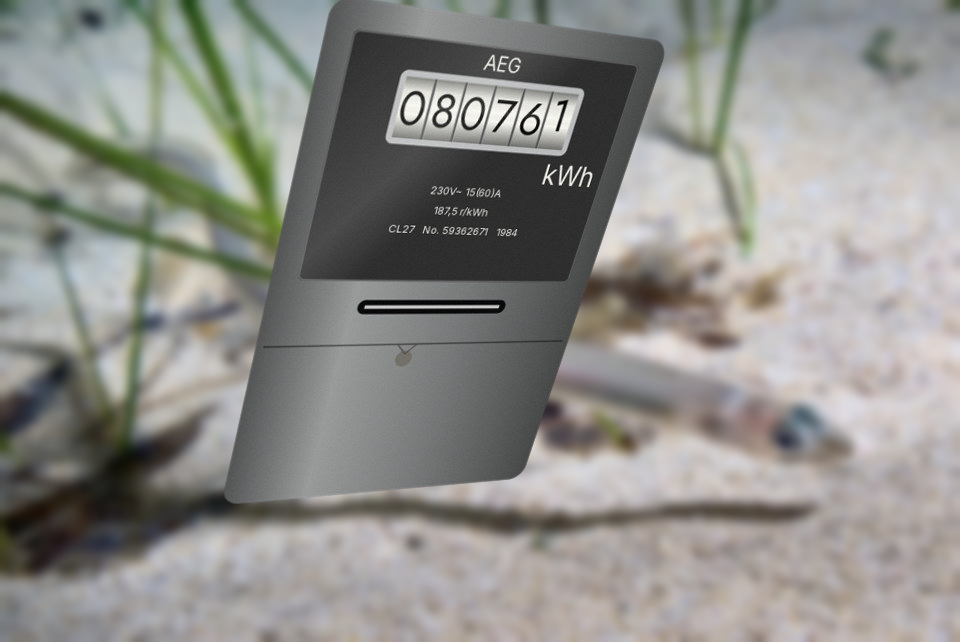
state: 80761 kWh
